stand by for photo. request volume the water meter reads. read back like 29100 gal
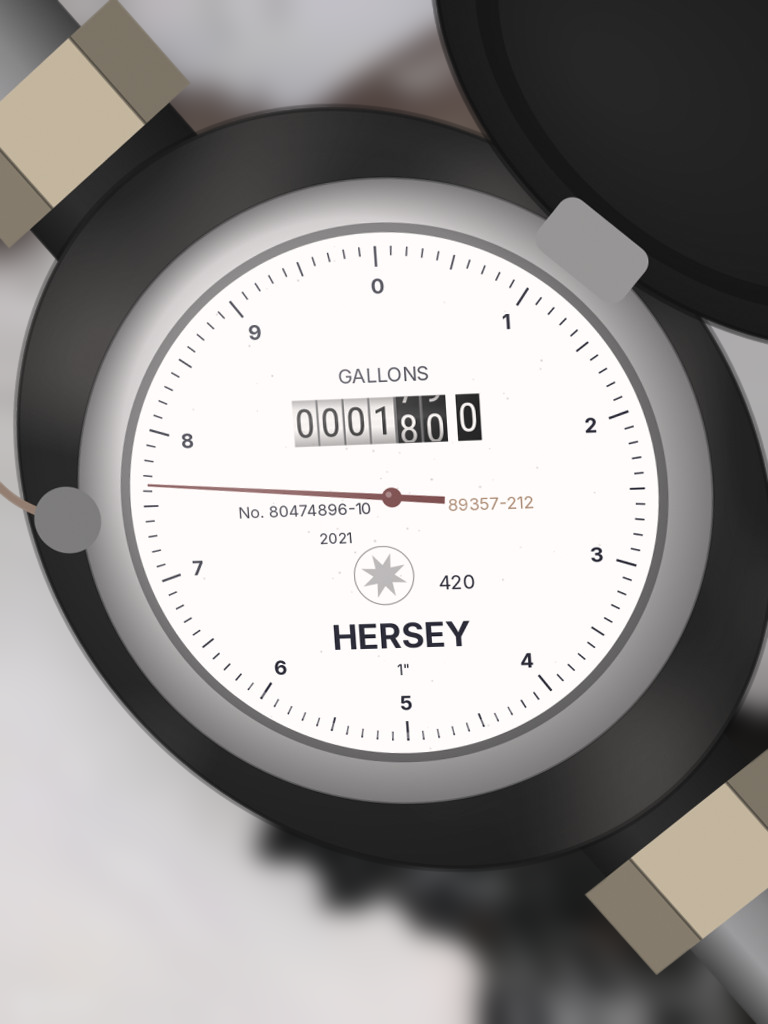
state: 1797.6 gal
